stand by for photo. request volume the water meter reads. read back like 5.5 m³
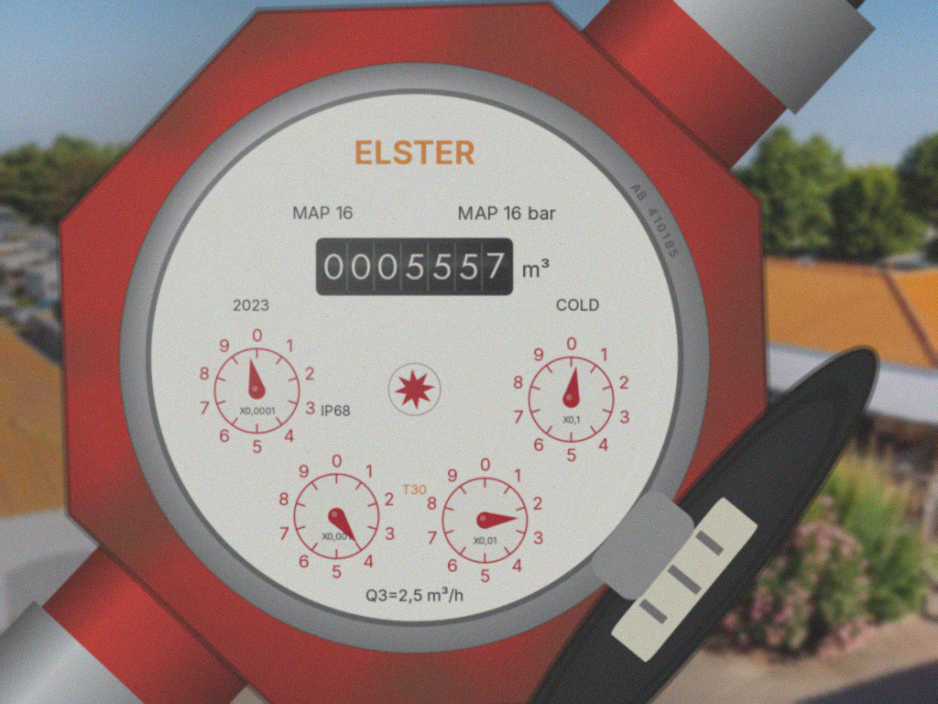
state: 5557.0239 m³
